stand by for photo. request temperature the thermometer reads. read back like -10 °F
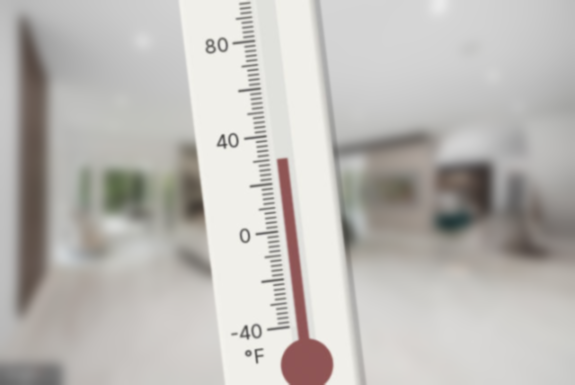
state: 30 °F
